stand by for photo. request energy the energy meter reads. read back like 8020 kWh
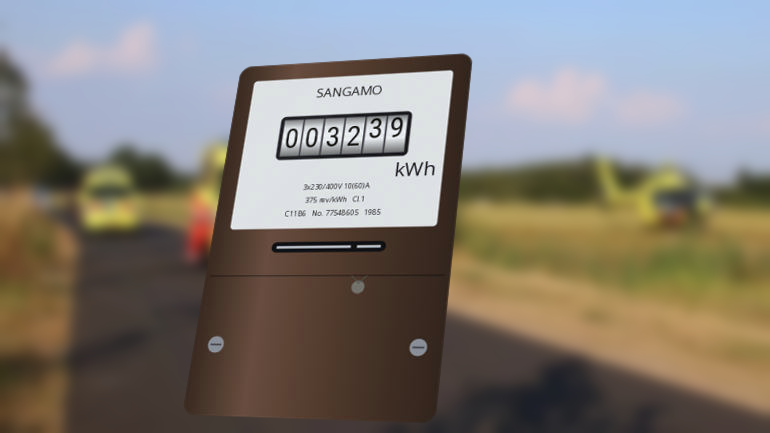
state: 3239 kWh
